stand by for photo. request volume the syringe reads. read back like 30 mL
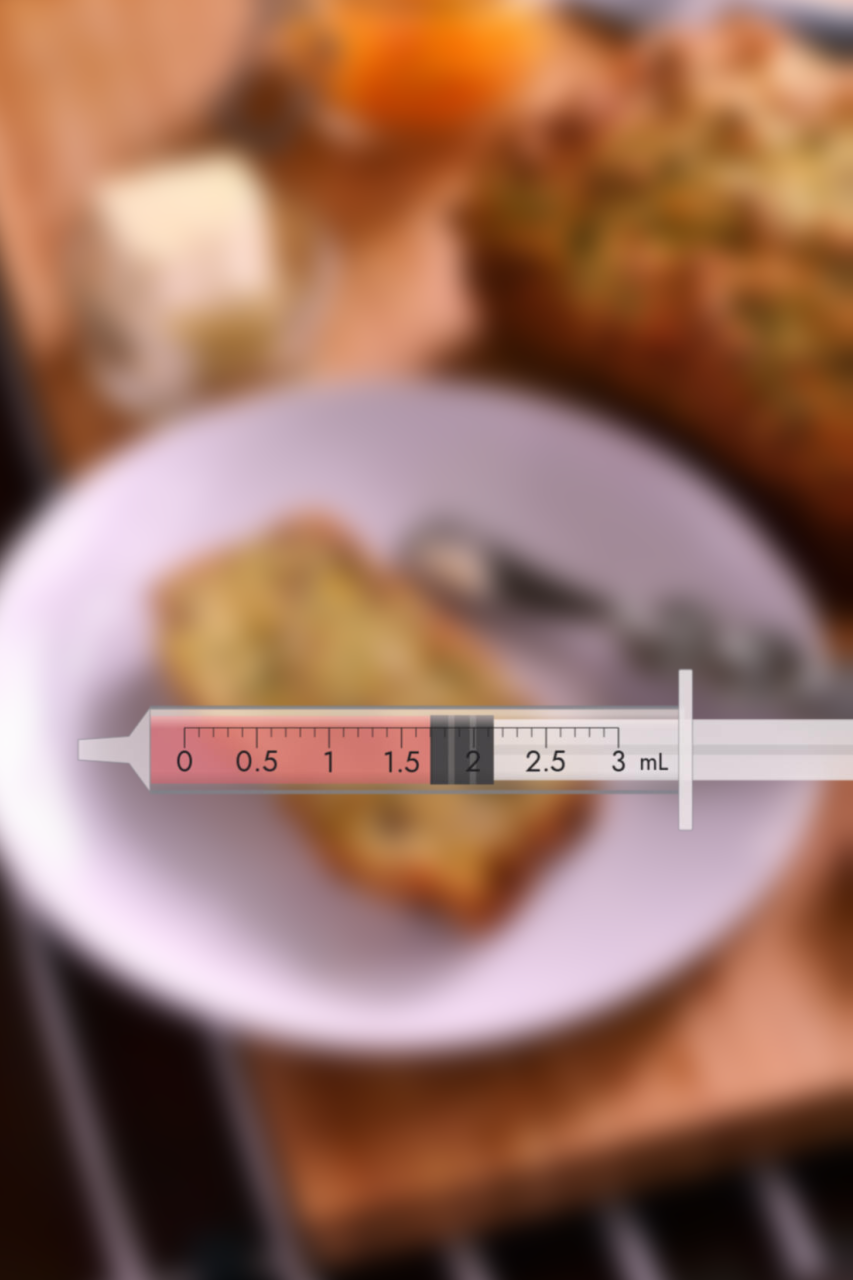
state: 1.7 mL
